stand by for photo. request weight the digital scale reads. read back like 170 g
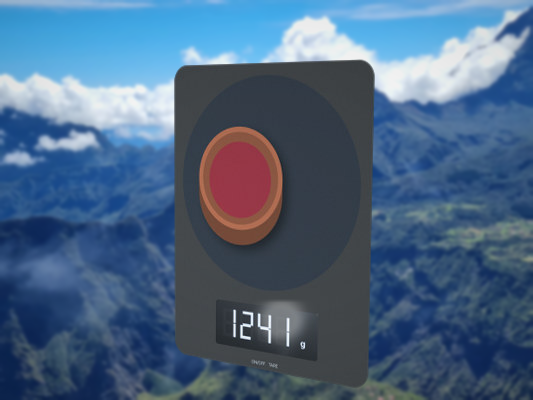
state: 1241 g
